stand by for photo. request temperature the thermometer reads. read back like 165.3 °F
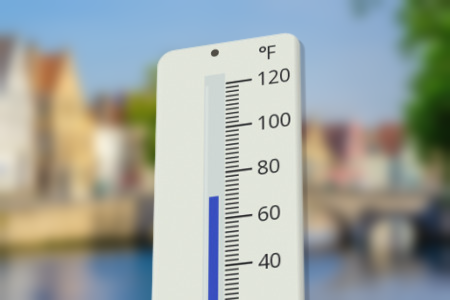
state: 70 °F
